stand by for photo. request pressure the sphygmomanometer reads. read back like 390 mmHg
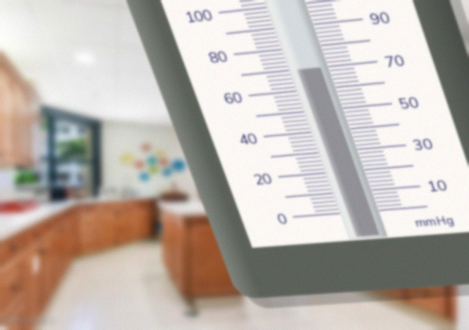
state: 70 mmHg
